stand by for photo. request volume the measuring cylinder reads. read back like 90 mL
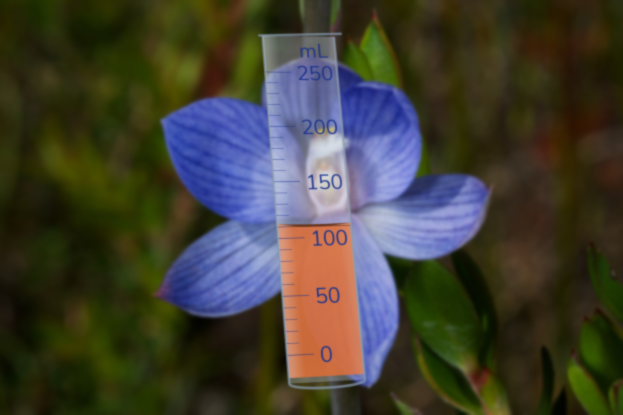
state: 110 mL
